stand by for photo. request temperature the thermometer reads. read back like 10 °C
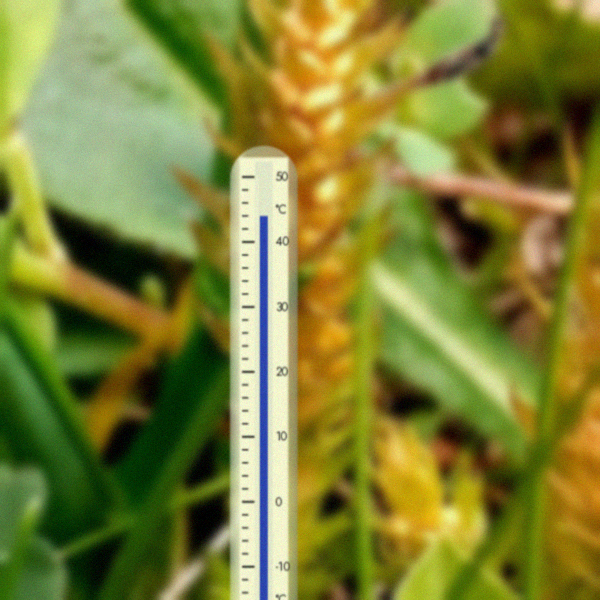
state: 44 °C
